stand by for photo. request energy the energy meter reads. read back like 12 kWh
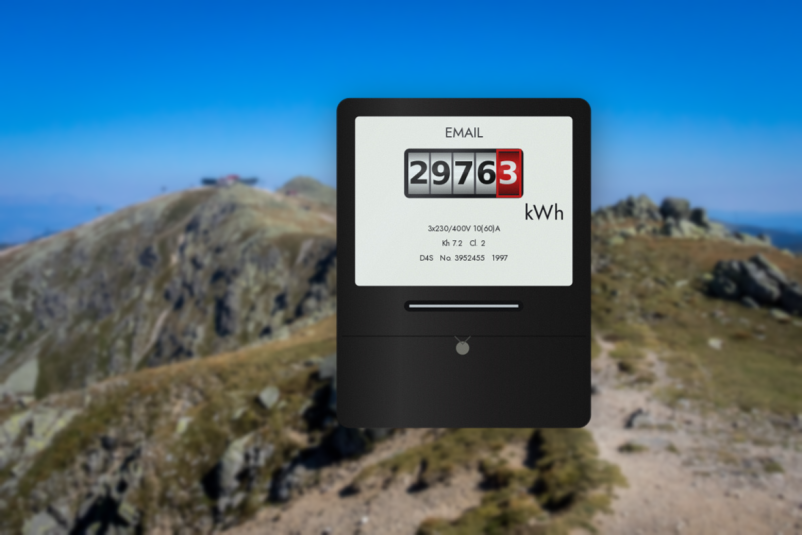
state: 2976.3 kWh
